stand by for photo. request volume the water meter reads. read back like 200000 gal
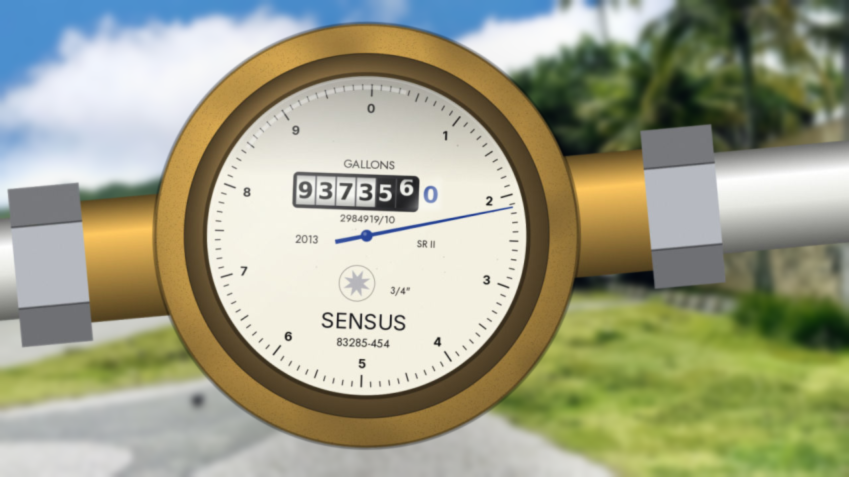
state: 9373562.1 gal
